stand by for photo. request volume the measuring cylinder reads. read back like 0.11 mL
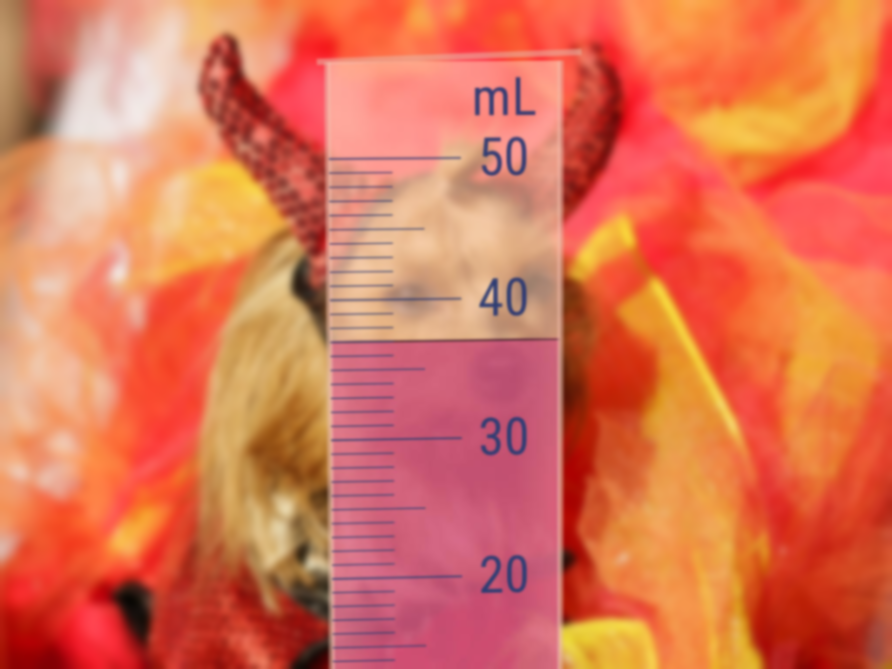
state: 37 mL
